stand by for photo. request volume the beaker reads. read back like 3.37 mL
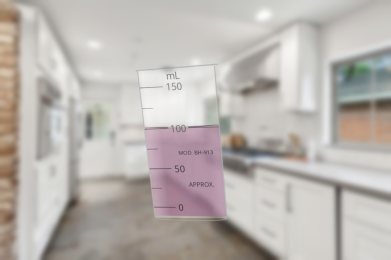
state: 100 mL
